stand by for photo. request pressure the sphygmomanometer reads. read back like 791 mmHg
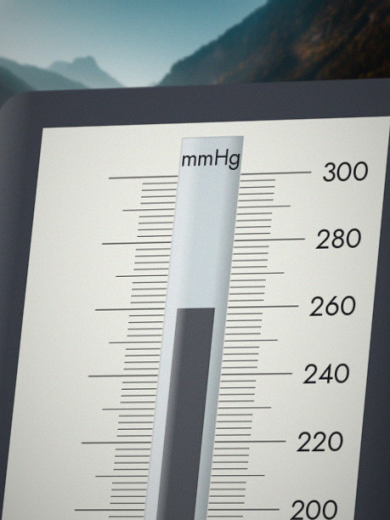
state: 260 mmHg
